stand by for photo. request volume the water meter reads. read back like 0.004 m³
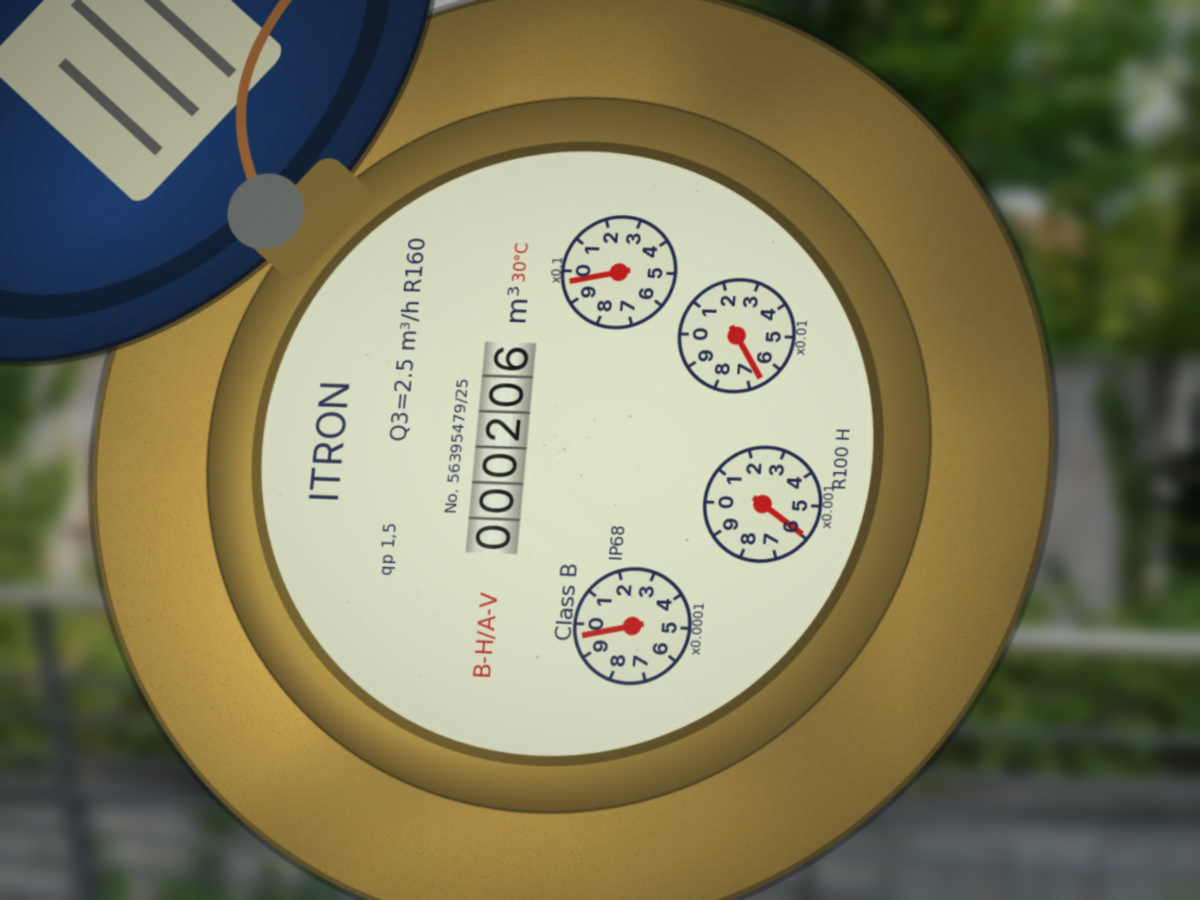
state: 205.9659 m³
